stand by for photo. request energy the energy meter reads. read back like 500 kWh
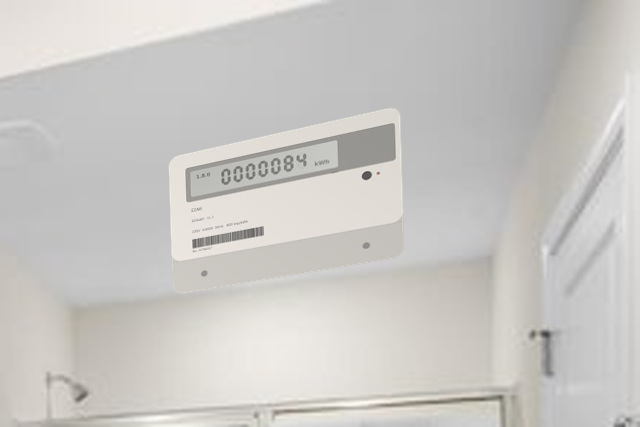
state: 84 kWh
